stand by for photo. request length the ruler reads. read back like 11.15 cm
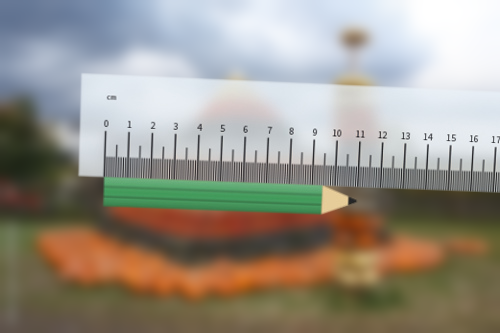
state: 11 cm
